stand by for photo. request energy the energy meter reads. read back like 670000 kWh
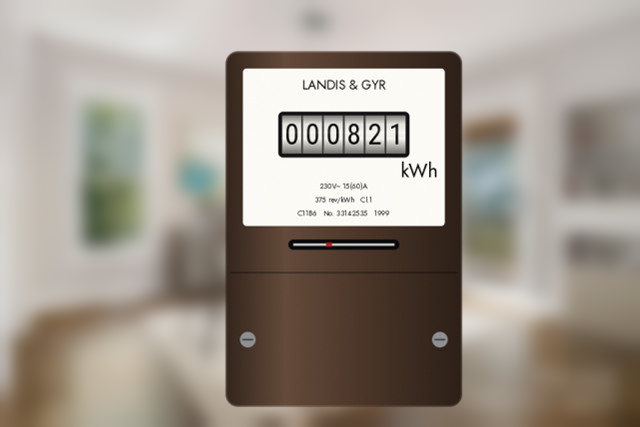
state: 821 kWh
